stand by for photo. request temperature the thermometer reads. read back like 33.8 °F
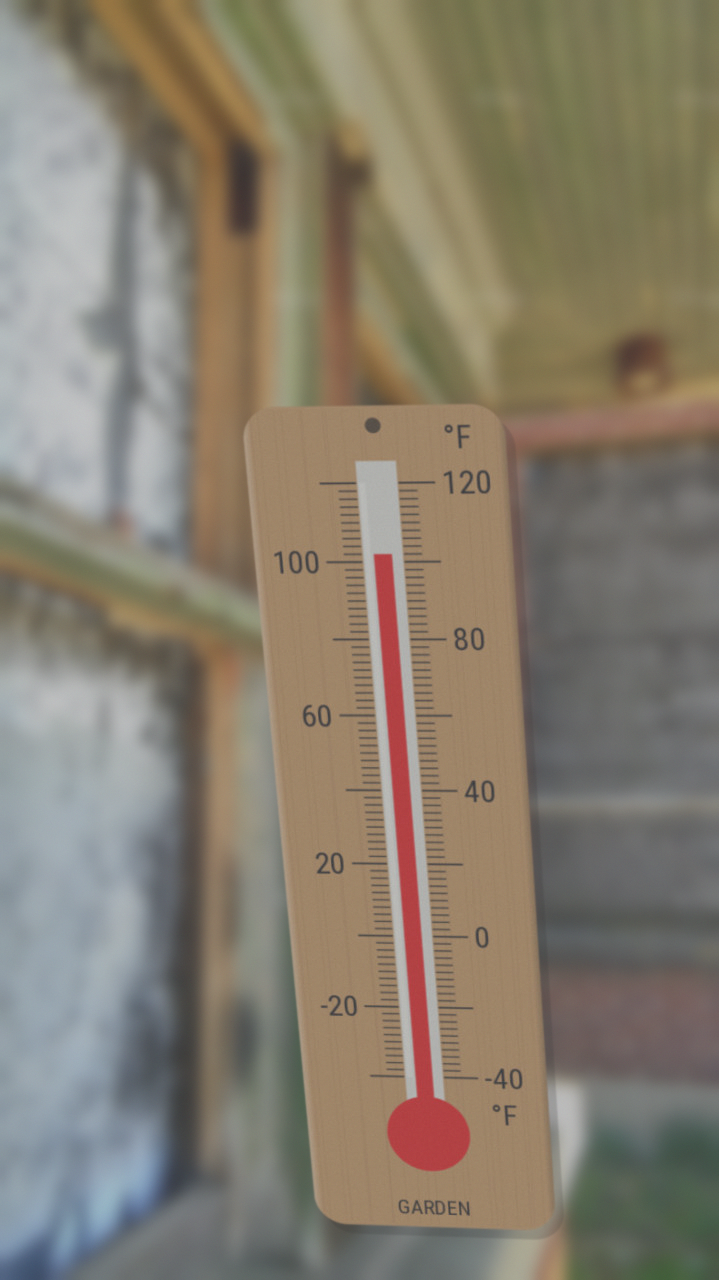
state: 102 °F
